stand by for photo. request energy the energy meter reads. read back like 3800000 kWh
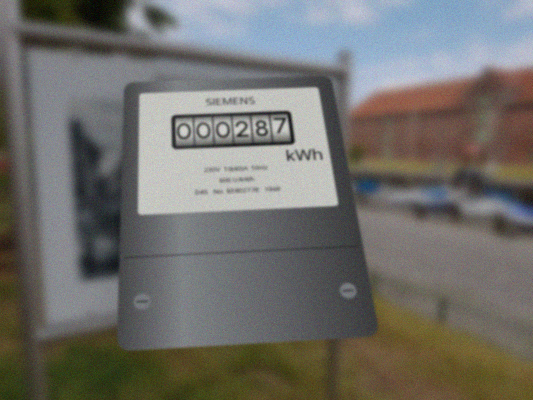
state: 287 kWh
